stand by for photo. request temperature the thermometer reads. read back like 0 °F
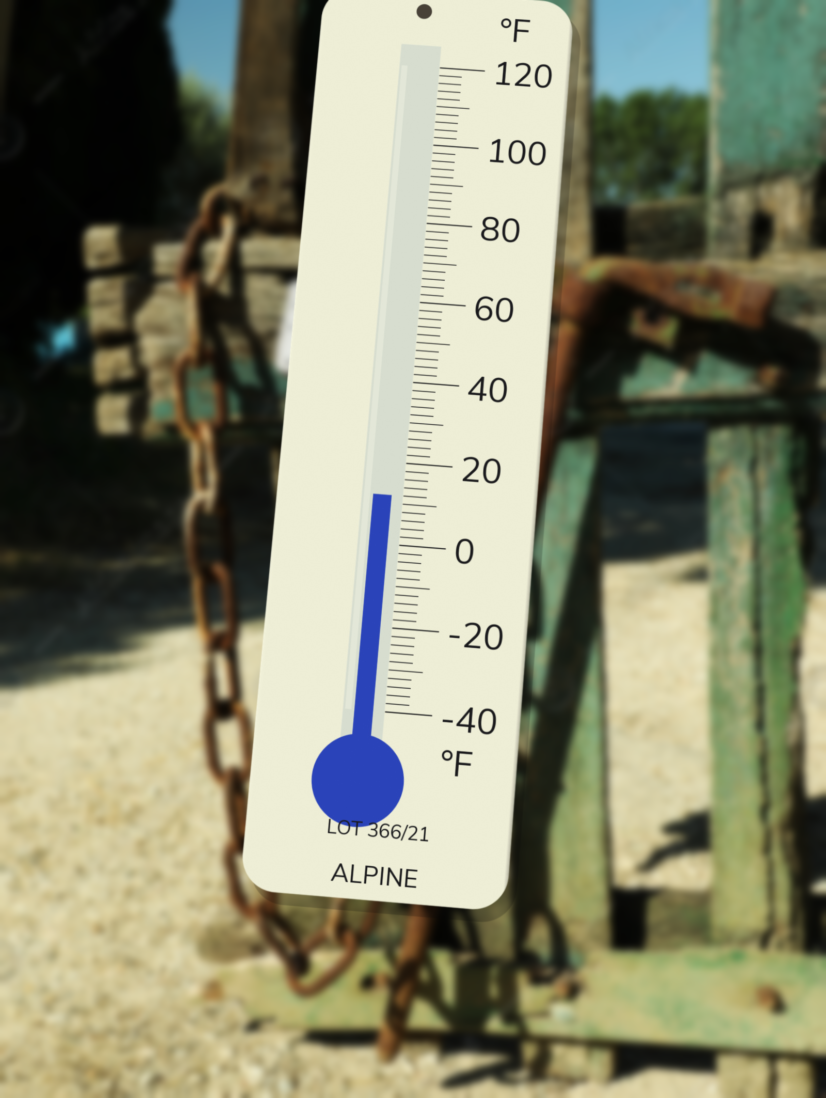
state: 12 °F
